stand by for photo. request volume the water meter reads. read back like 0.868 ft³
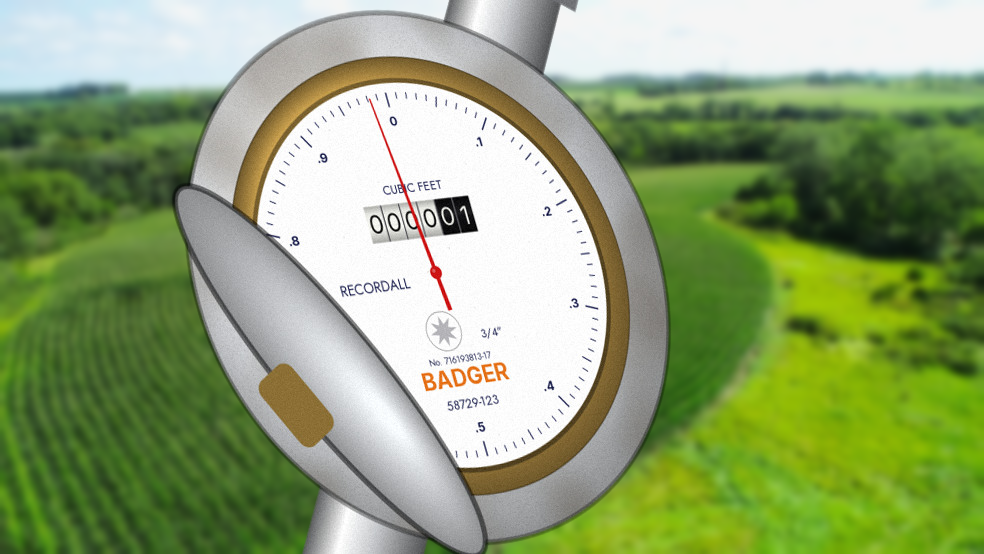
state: 0.98 ft³
